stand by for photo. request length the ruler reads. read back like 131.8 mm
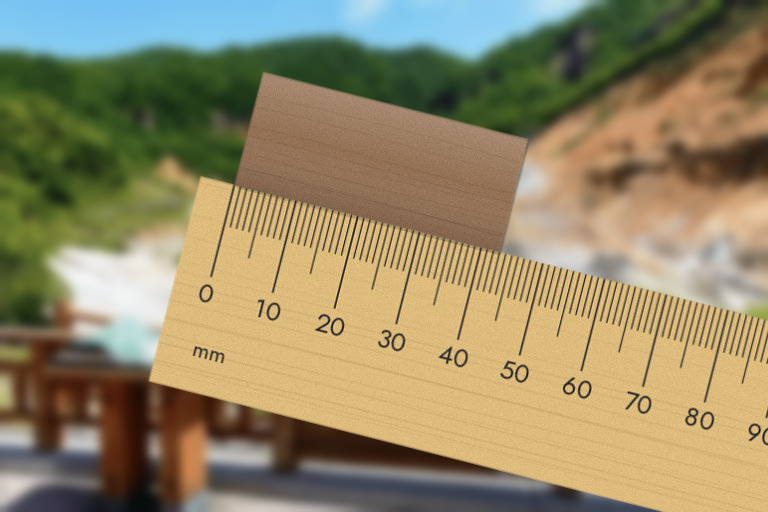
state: 43 mm
